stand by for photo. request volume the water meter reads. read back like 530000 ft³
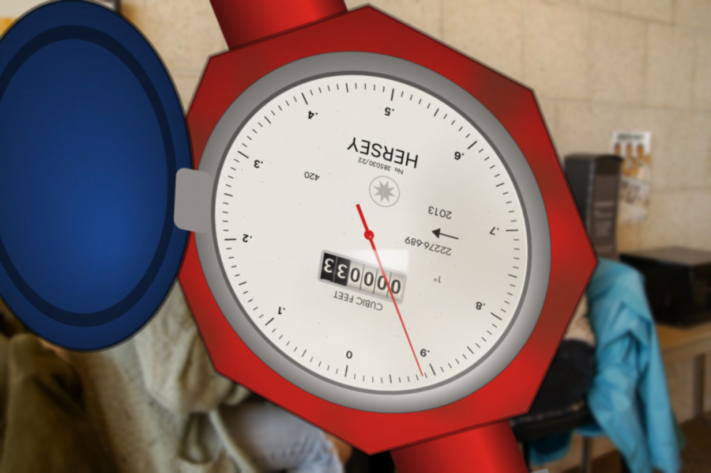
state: 32.91 ft³
